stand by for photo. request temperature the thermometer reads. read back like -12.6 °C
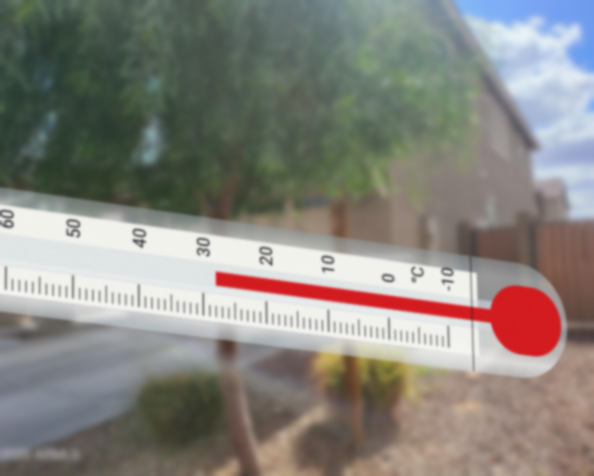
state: 28 °C
